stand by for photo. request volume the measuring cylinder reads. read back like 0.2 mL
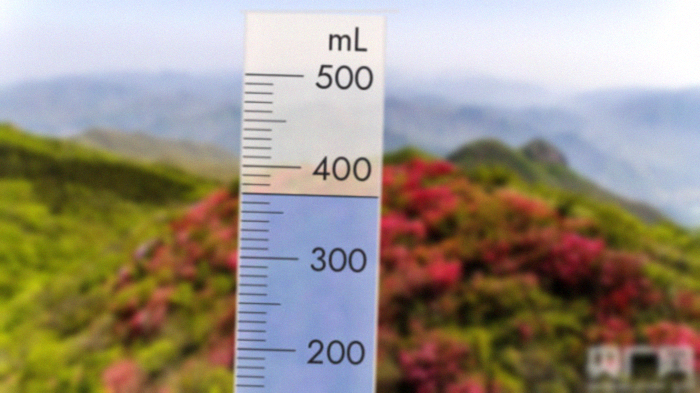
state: 370 mL
